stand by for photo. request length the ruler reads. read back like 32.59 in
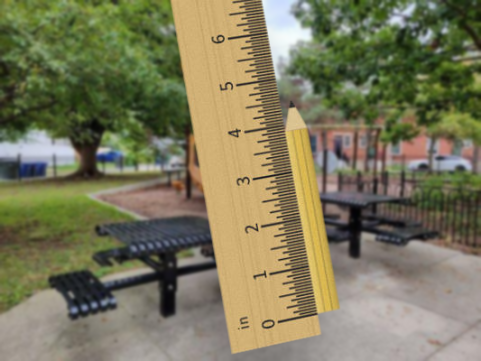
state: 4.5 in
